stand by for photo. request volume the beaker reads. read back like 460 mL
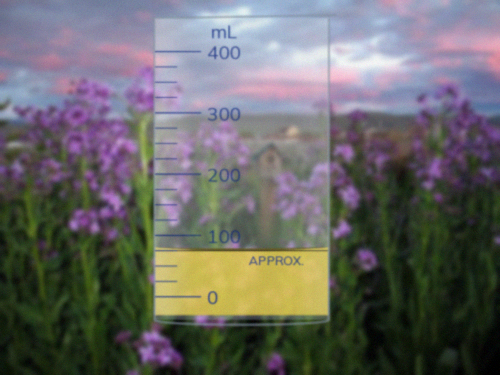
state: 75 mL
